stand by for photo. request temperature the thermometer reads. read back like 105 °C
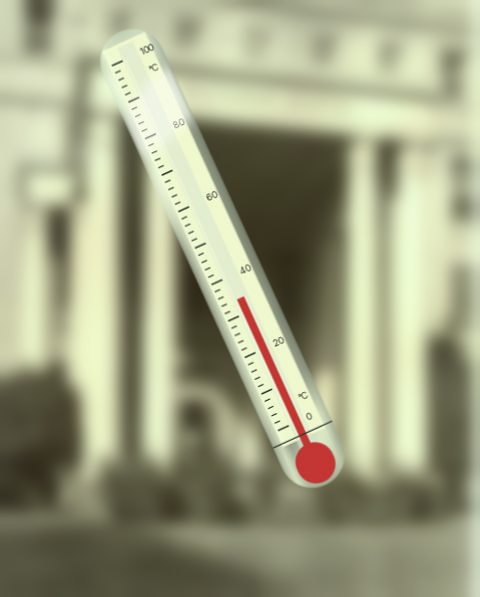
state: 34 °C
